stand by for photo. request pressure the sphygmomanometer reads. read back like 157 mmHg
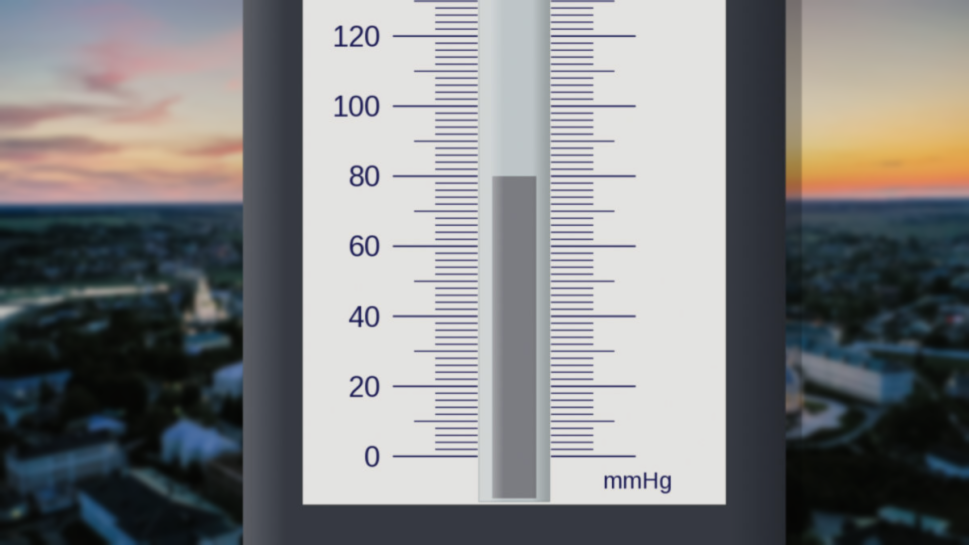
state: 80 mmHg
